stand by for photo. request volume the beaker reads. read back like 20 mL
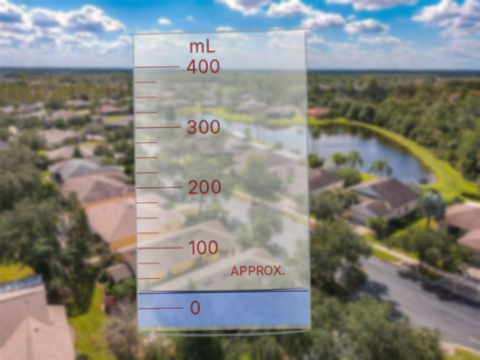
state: 25 mL
